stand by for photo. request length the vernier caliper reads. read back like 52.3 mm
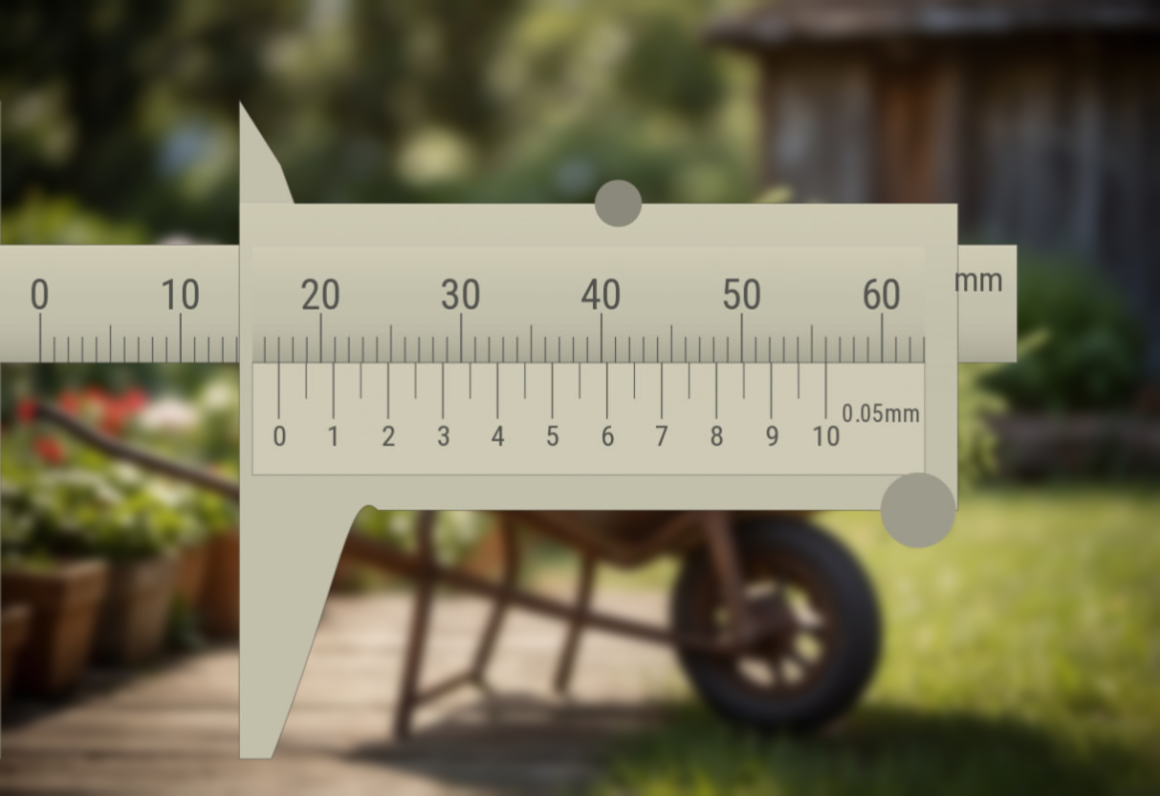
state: 17.0 mm
